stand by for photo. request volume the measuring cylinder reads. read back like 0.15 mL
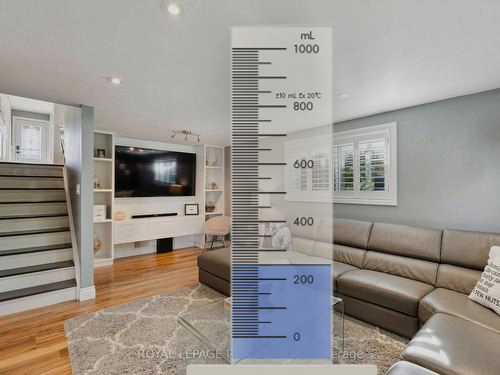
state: 250 mL
